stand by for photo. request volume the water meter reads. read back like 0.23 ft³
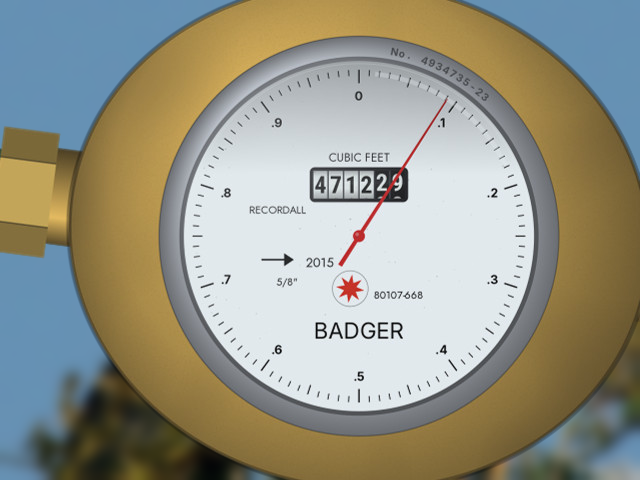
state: 471229.09 ft³
